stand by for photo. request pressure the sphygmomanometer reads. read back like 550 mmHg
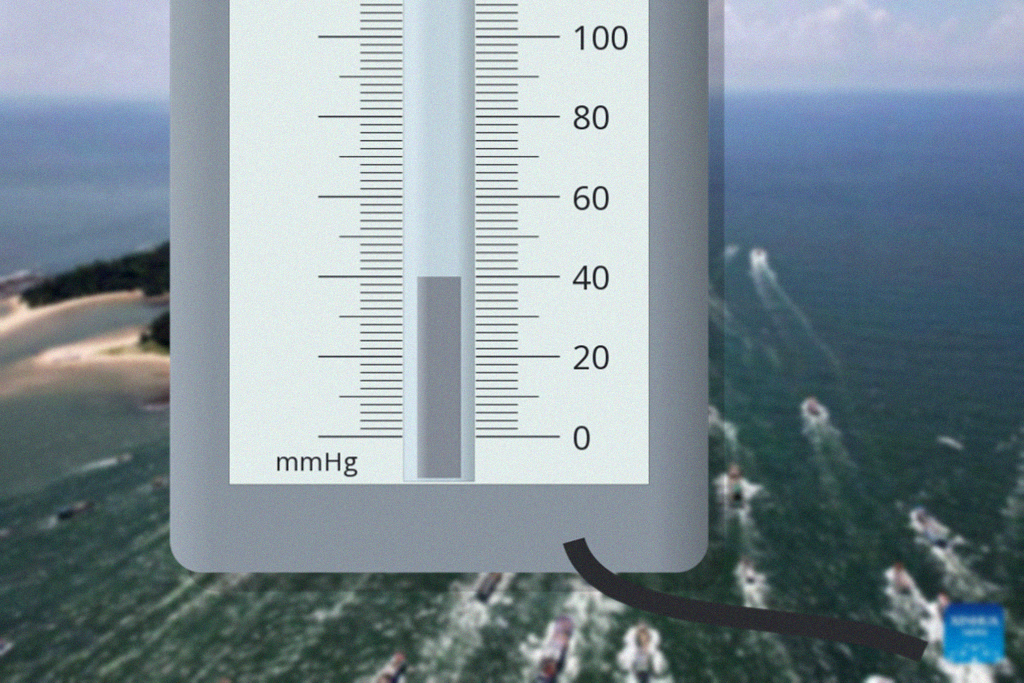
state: 40 mmHg
